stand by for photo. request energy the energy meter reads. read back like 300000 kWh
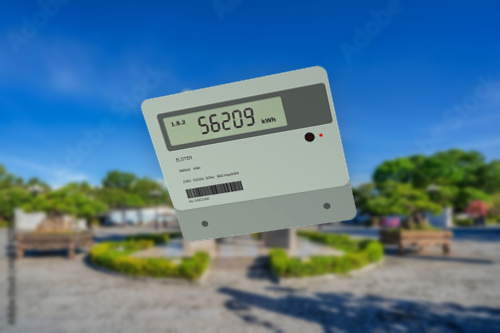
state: 56209 kWh
